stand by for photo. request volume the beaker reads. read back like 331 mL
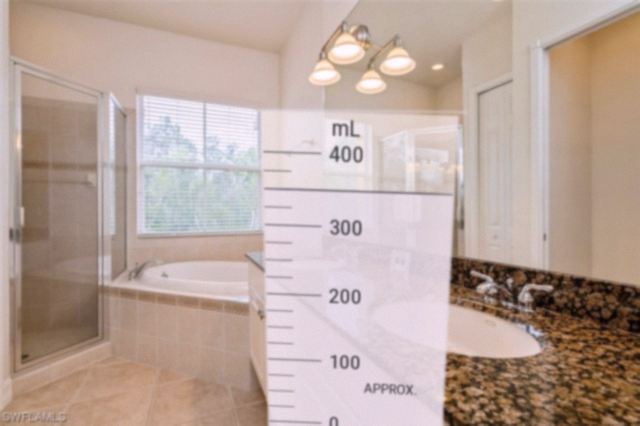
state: 350 mL
